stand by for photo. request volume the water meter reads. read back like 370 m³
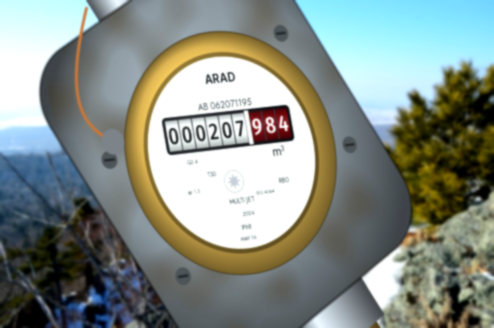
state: 207.984 m³
